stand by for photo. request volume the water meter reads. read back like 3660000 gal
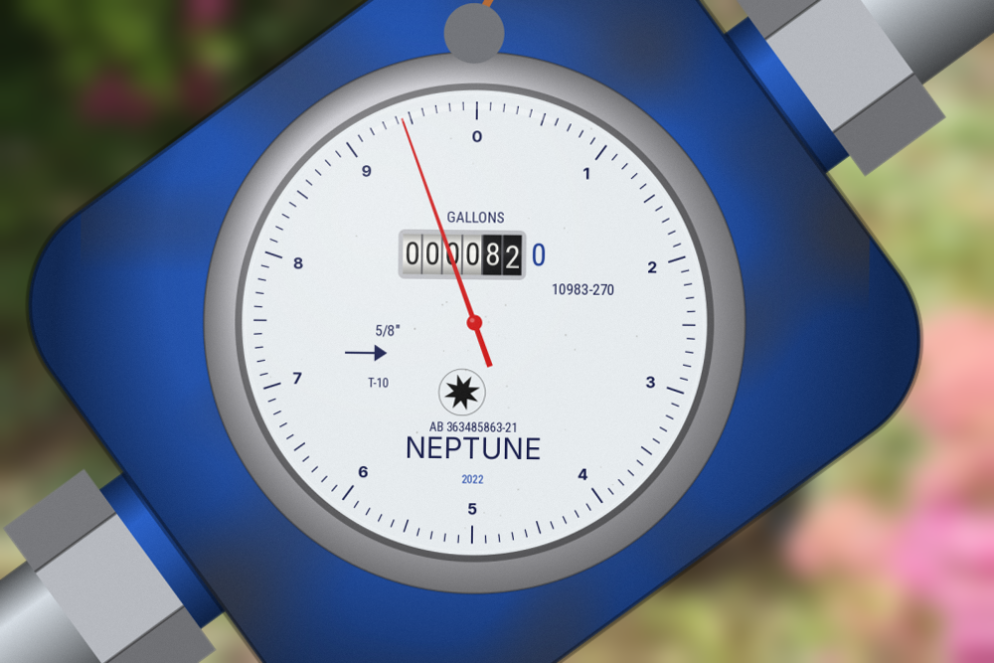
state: 819.4 gal
